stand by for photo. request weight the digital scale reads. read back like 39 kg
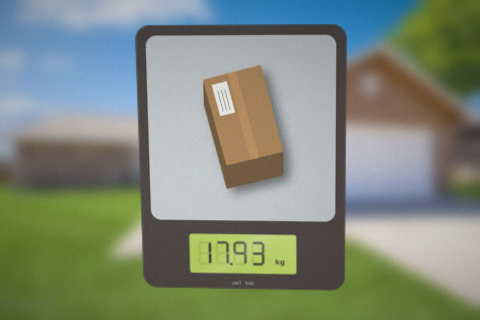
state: 17.93 kg
